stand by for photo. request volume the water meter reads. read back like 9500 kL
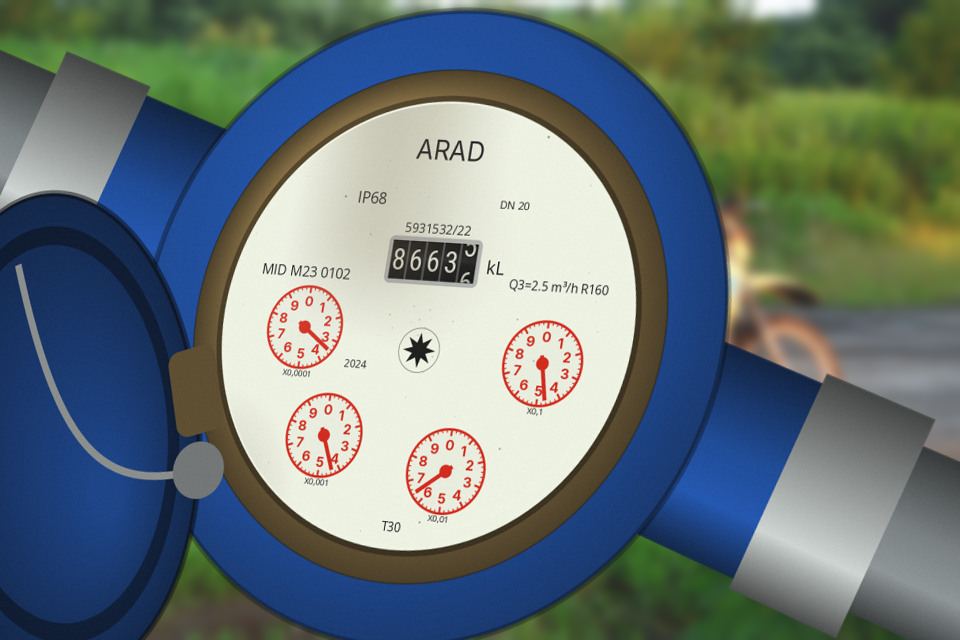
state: 86635.4643 kL
